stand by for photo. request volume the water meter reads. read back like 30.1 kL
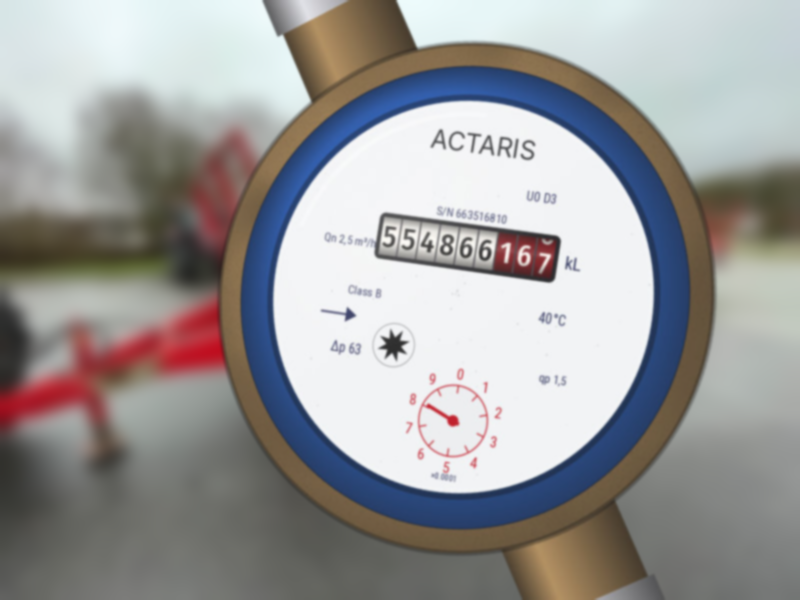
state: 554866.1668 kL
